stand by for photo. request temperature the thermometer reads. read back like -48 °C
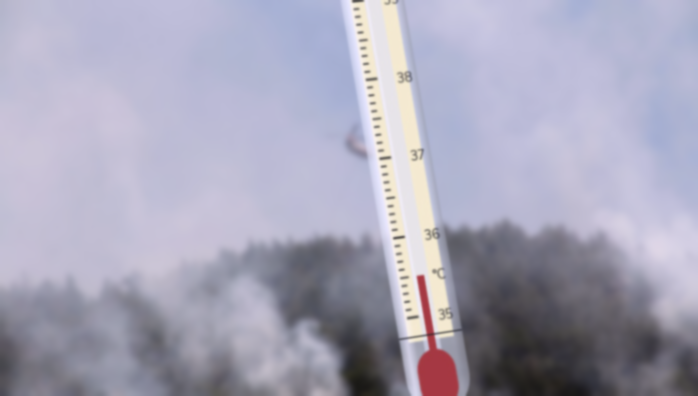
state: 35.5 °C
